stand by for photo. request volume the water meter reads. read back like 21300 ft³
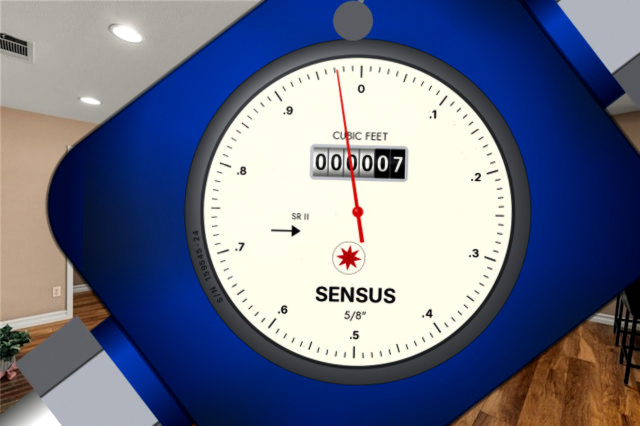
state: 6.97 ft³
